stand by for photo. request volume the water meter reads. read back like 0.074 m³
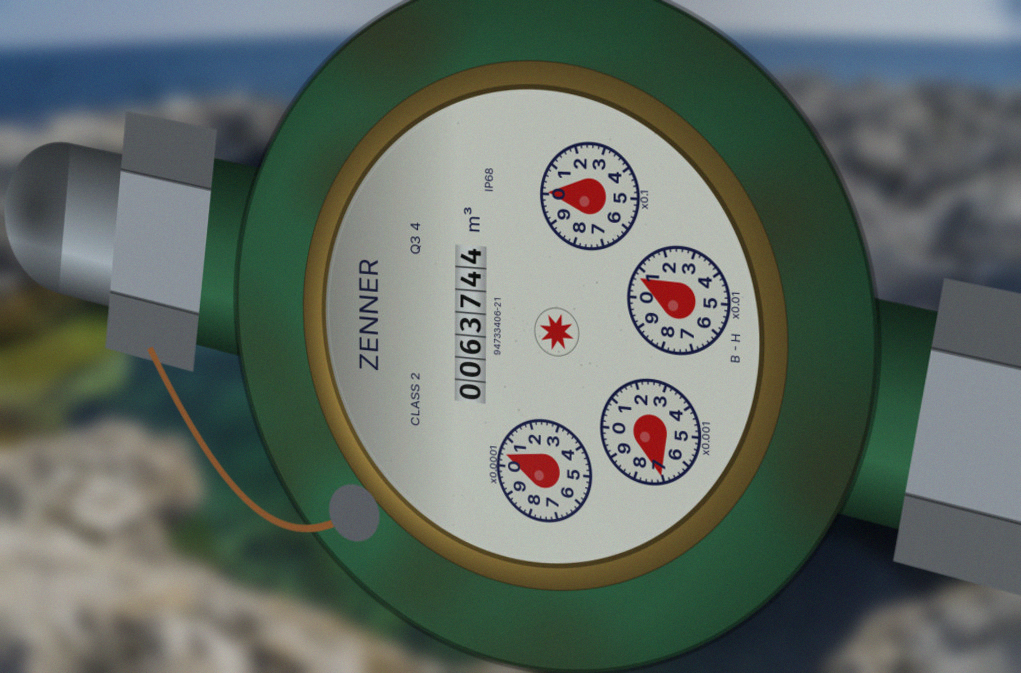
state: 63744.0070 m³
